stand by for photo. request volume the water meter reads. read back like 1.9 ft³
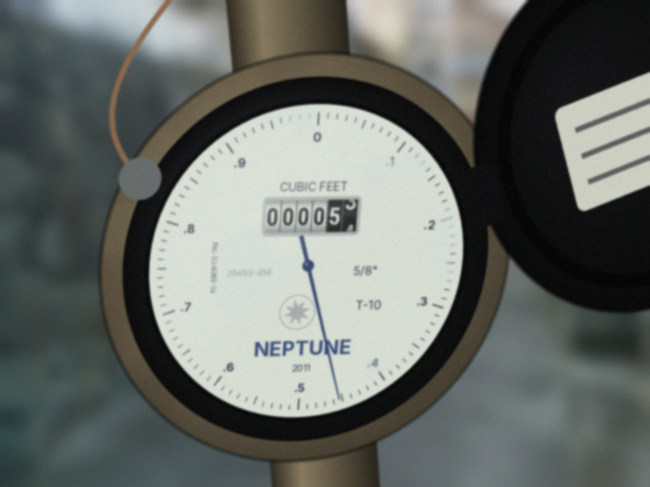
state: 53.45 ft³
